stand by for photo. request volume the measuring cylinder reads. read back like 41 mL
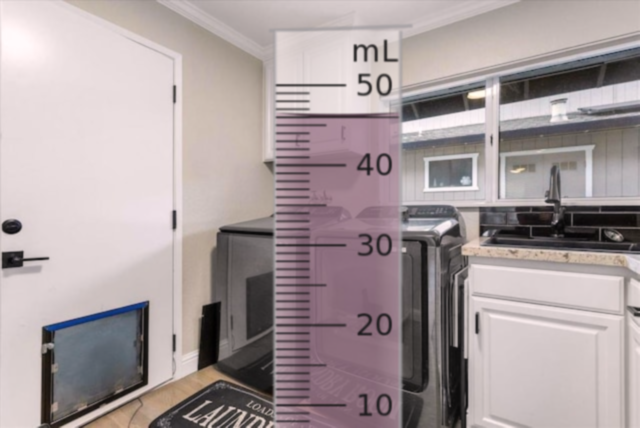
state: 46 mL
